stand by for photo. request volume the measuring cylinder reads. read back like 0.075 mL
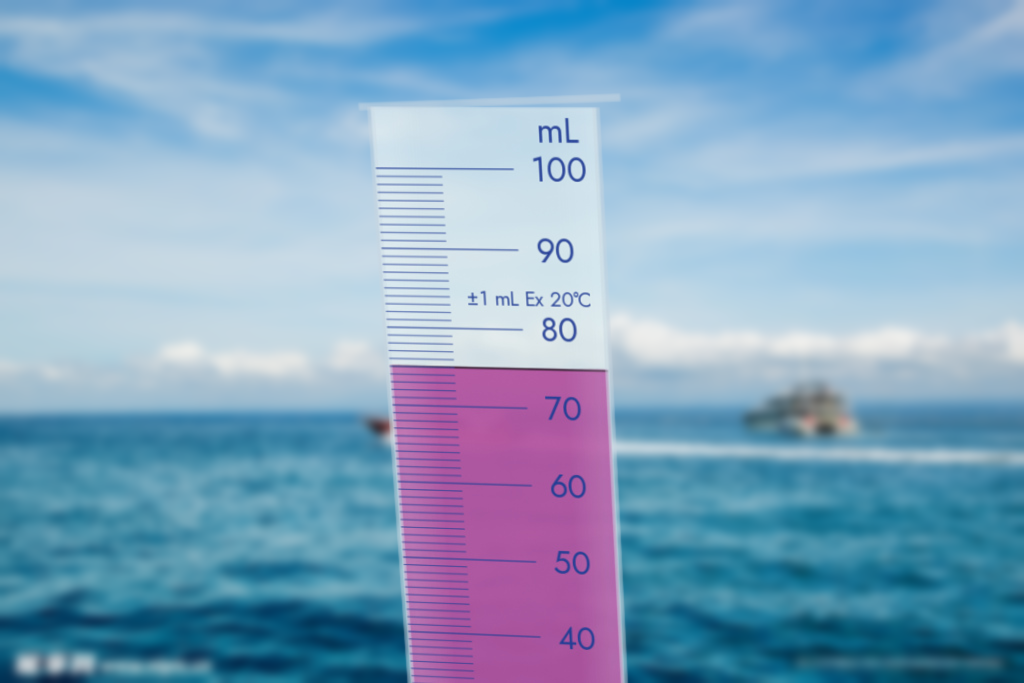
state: 75 mL
